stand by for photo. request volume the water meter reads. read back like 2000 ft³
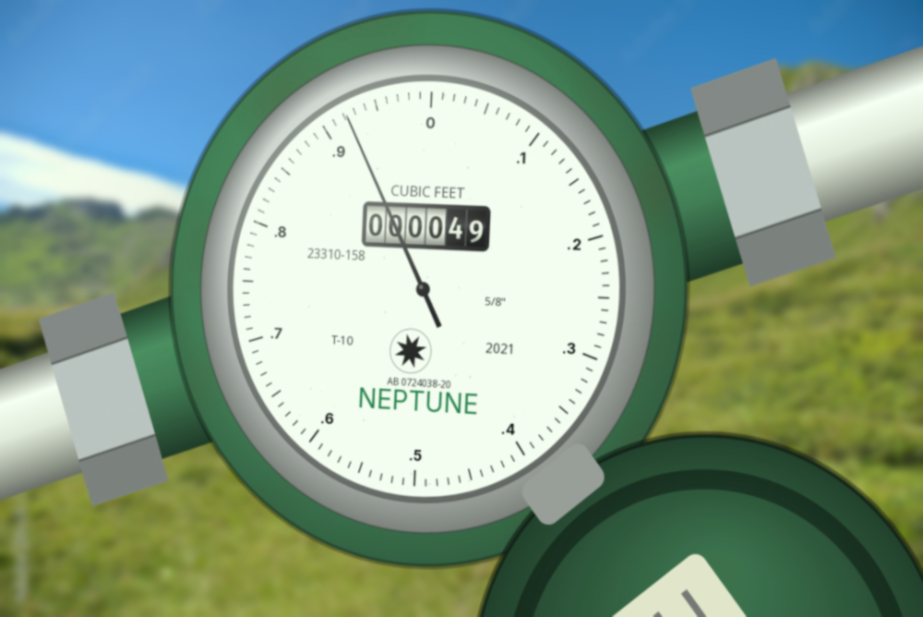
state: 48.92 ft³
